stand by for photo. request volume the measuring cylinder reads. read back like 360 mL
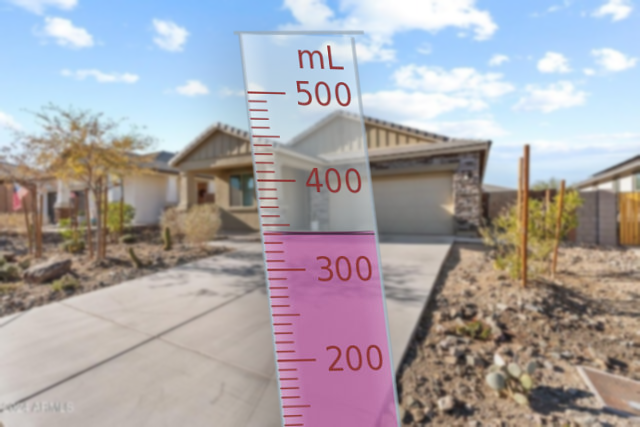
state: 340 mL
